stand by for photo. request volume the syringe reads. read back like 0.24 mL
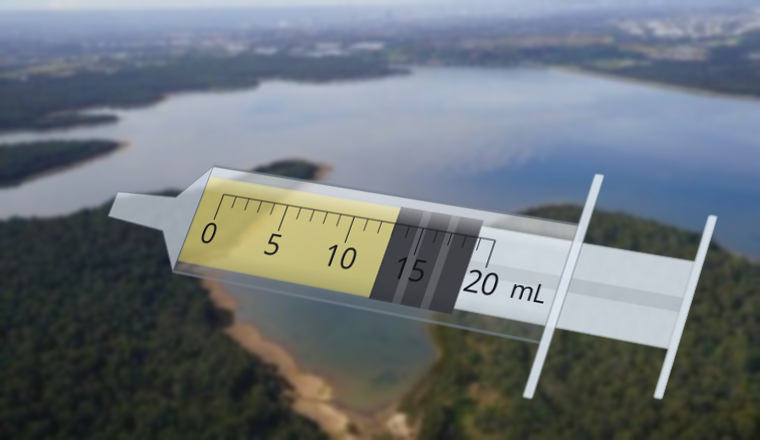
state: 13 mL
